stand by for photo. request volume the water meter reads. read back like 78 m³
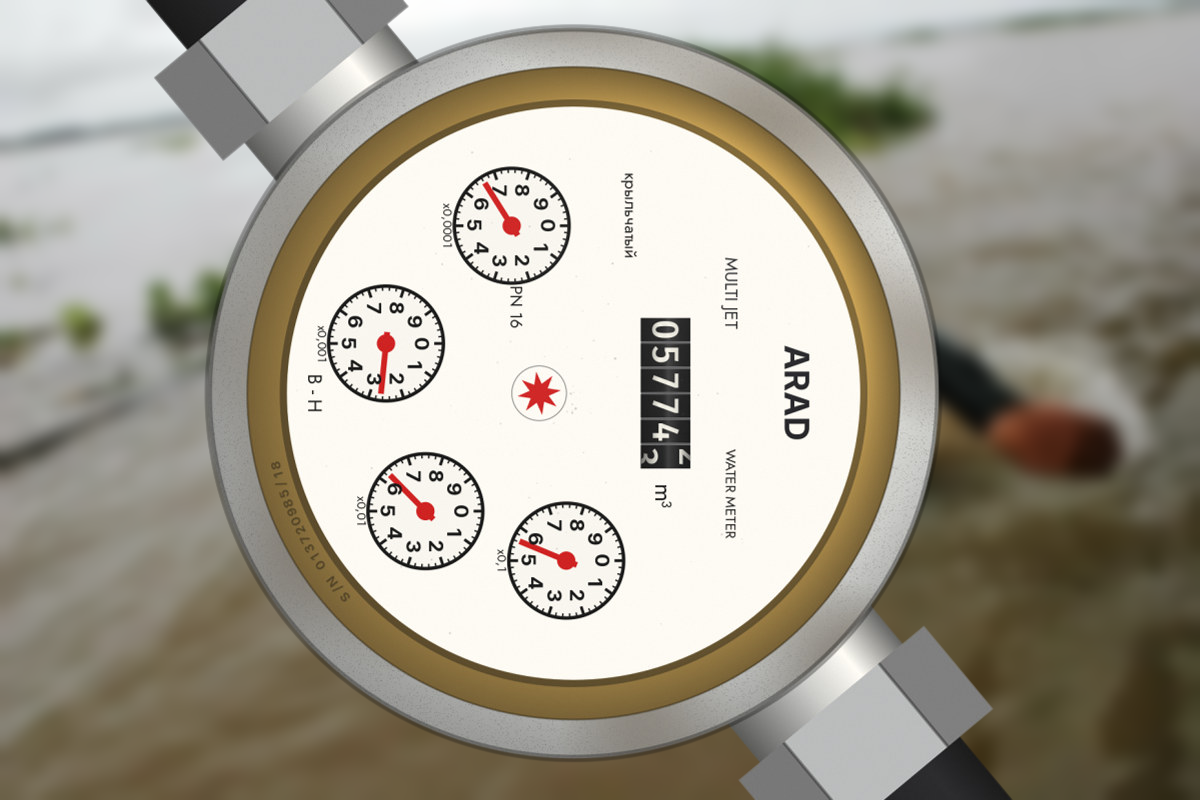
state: 57742.5626 m³
